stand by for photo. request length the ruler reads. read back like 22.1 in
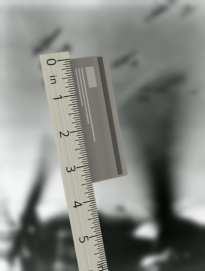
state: 3.5 in
